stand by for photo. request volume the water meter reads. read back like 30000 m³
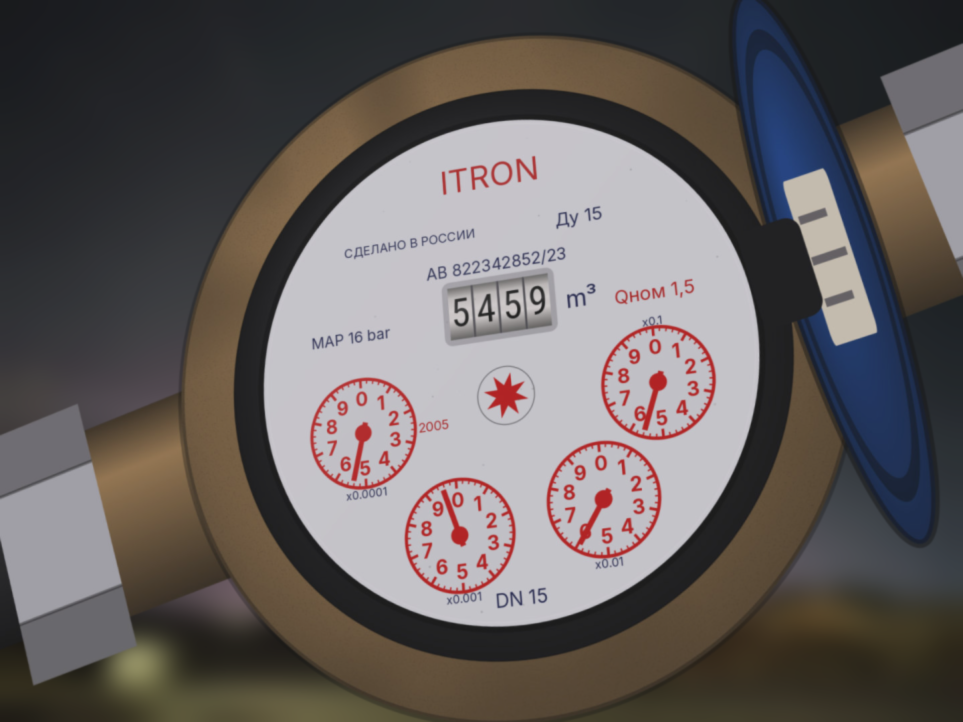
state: 5459.5595 m³
